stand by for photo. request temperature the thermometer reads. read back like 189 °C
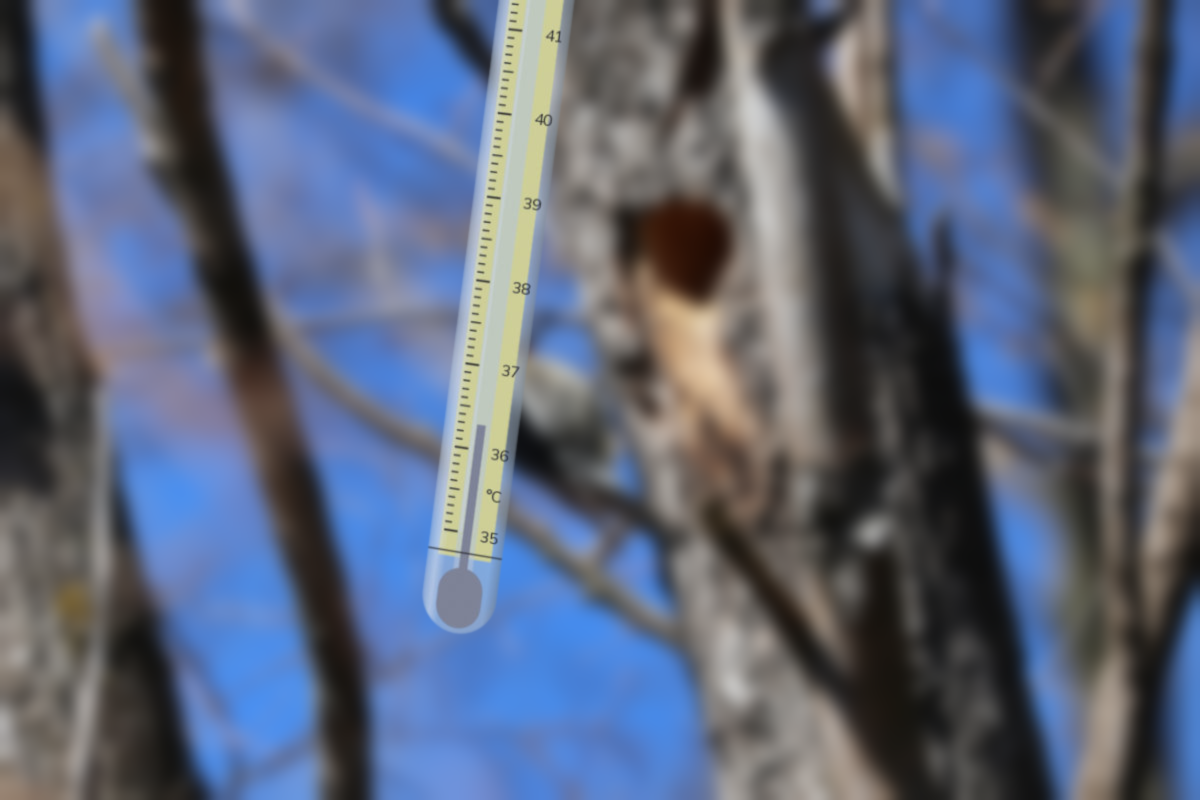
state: 36.3 °C
